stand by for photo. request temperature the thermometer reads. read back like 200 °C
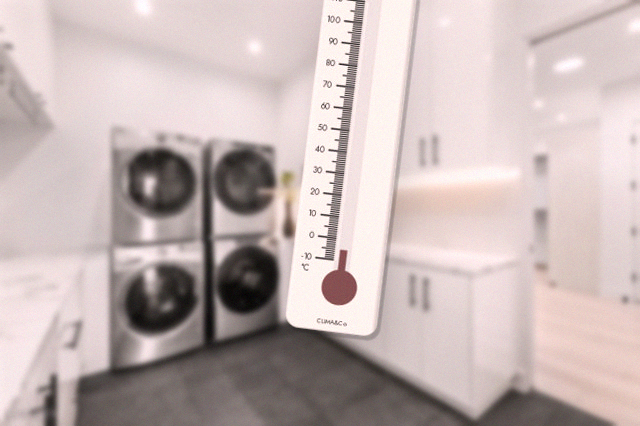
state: -5 °C
